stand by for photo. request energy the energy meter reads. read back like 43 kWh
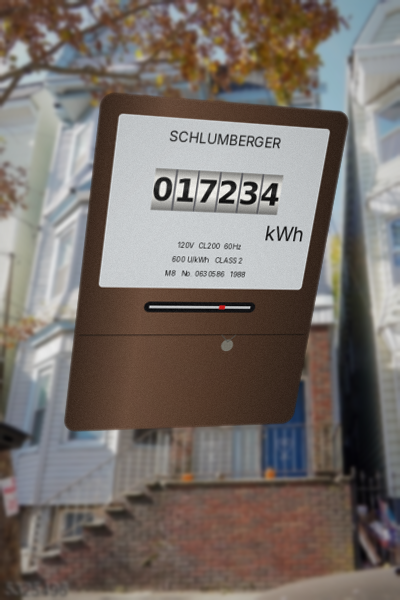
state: 17234 kWh
